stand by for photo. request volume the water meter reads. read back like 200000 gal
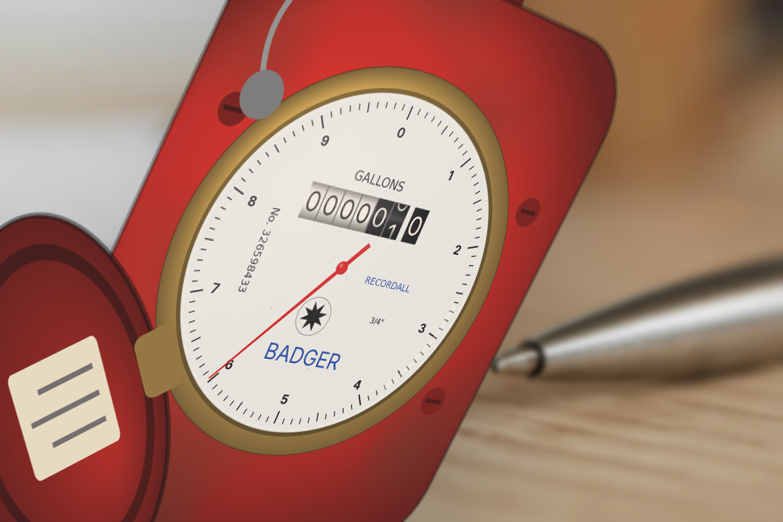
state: 6.0 gal
